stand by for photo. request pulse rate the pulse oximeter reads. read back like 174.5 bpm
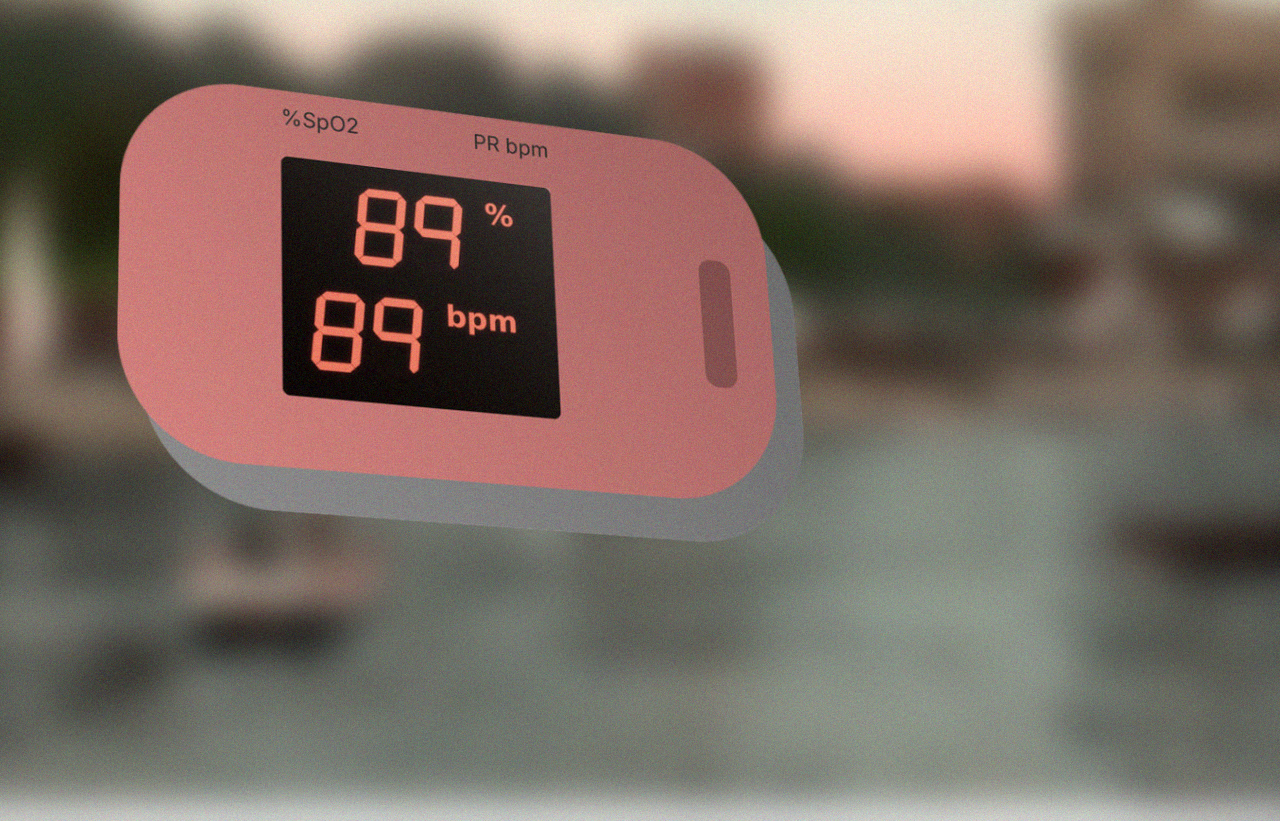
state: 89 bpm
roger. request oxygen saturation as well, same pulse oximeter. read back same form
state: 89 %
